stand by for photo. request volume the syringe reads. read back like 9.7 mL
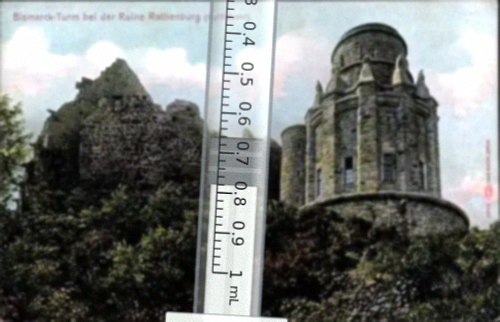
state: 0.66 mL
